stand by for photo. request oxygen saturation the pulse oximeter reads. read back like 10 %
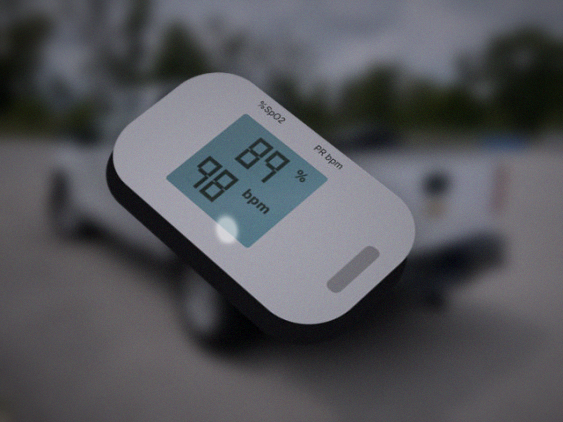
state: 89 %
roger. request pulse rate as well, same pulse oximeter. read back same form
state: 98 bpm
